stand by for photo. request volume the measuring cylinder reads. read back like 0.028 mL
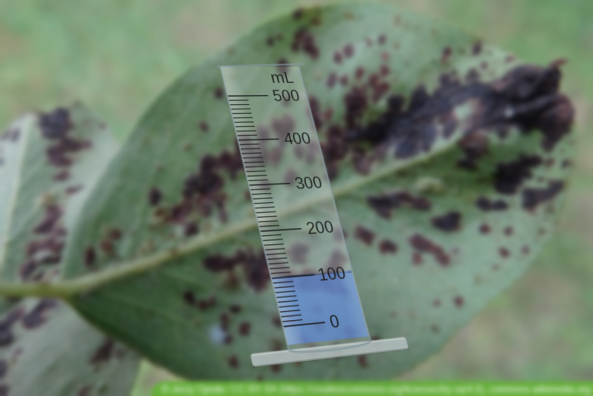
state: 100 mL
